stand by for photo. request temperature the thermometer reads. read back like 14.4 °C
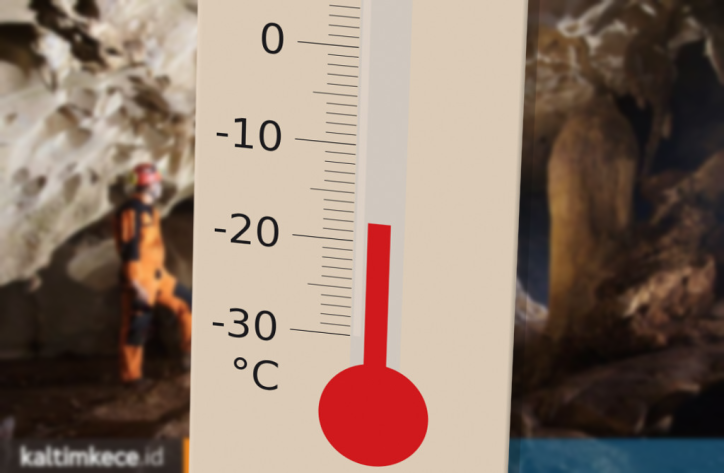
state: -18 °C
